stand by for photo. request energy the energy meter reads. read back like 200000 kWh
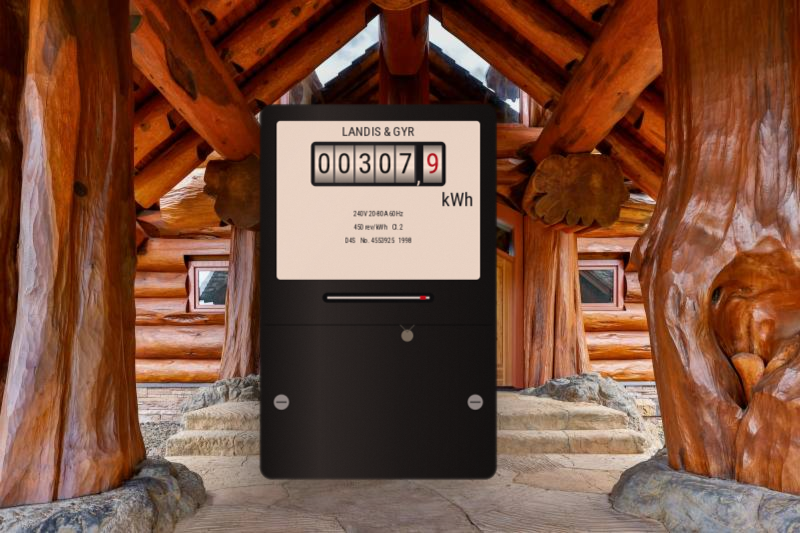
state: 307.9 kWh
